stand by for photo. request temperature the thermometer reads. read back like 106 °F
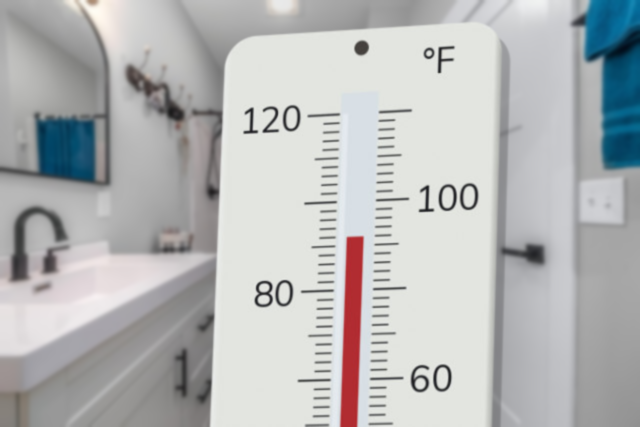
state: 92 °F
